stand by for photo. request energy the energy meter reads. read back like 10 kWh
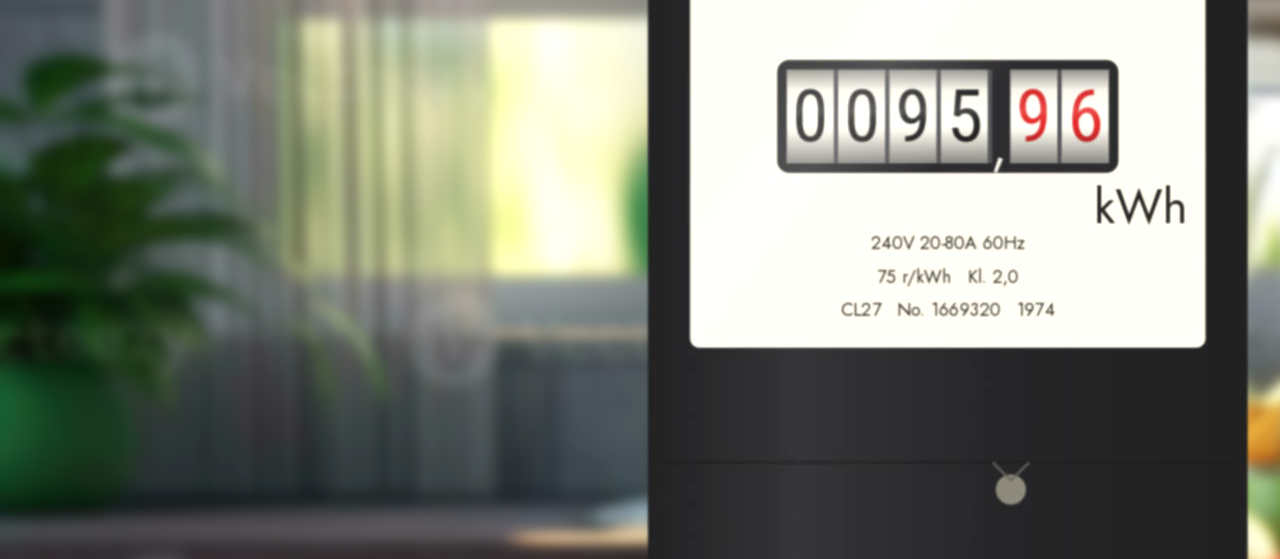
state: 95.96 kWh
